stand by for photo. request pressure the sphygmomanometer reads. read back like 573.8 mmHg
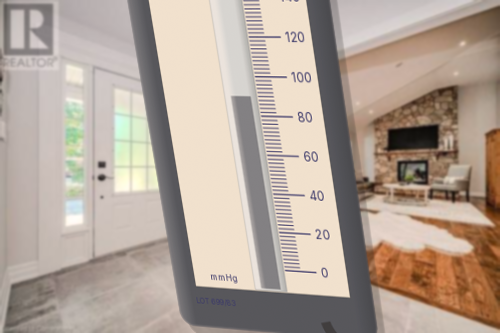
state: 90 mmHg
